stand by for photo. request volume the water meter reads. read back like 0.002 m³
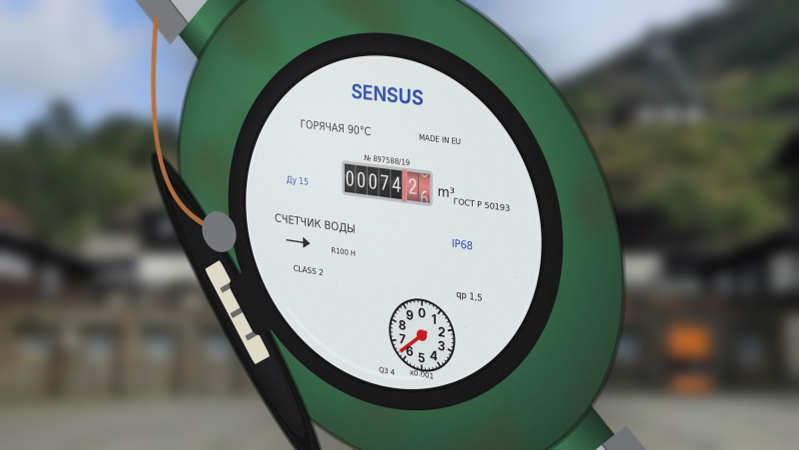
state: 74.256 m³
